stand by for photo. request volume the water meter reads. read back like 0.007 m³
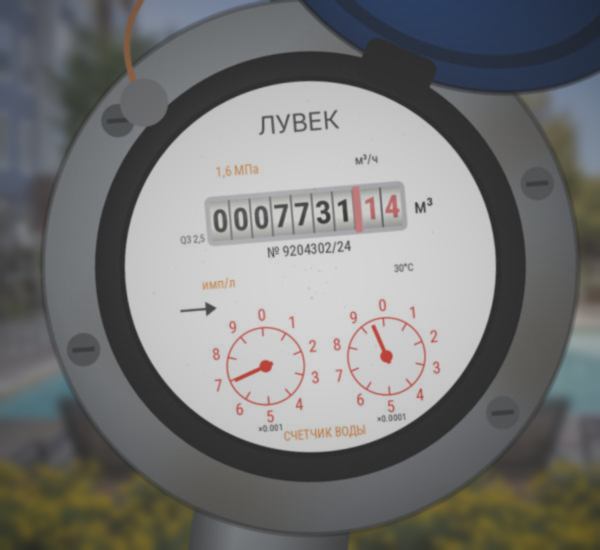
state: 7731.1469 m³
